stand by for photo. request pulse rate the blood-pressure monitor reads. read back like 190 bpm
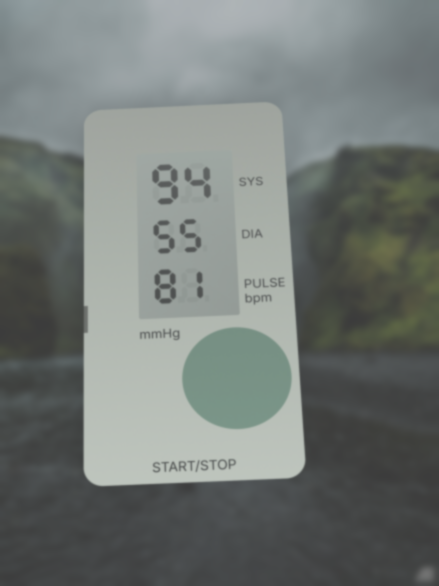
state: 81 bpm
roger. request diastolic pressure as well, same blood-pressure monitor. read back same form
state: 55 mmHg
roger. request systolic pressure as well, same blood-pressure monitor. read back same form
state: 94 mmHg
